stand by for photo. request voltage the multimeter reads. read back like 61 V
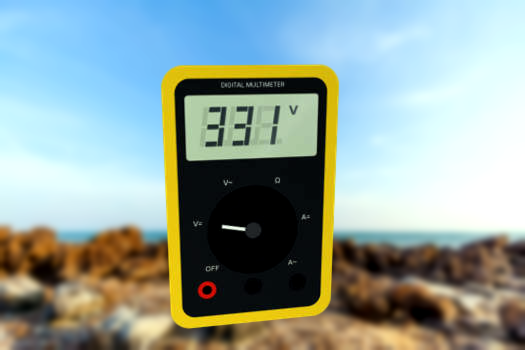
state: 331 V
